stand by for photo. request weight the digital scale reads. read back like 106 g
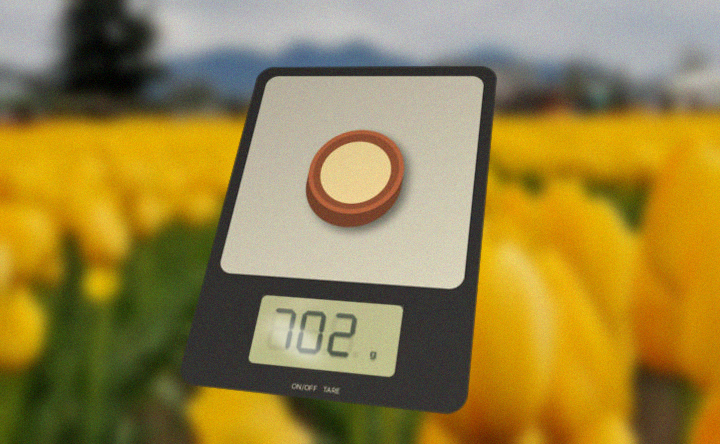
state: 702 g
